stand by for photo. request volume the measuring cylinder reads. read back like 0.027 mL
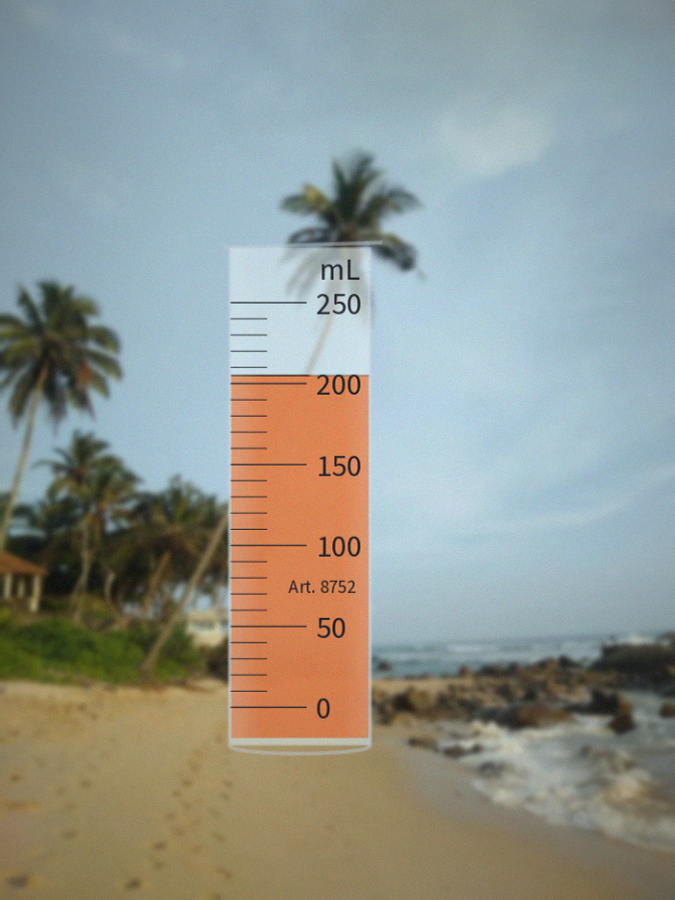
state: 205 mL
